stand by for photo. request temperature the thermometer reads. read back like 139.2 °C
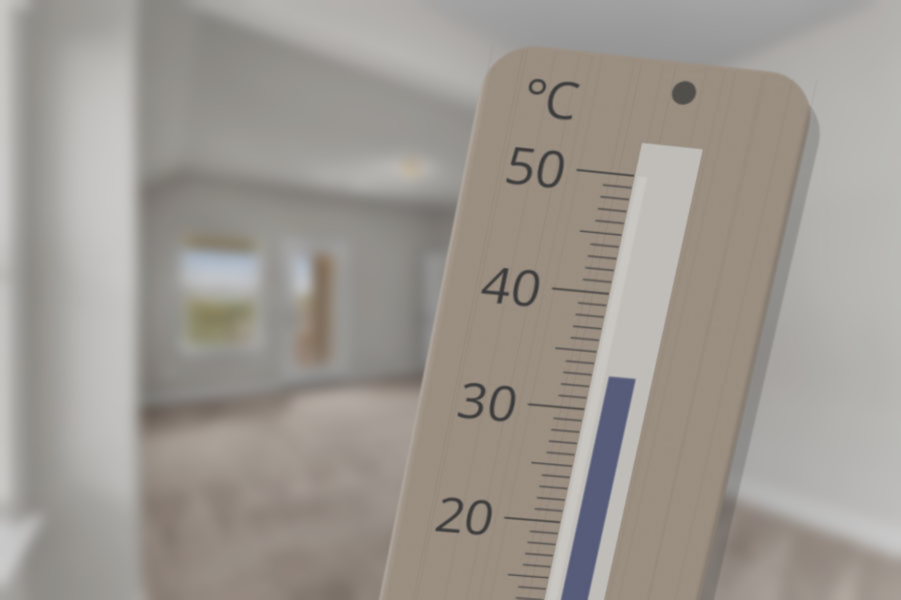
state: 33 °C
